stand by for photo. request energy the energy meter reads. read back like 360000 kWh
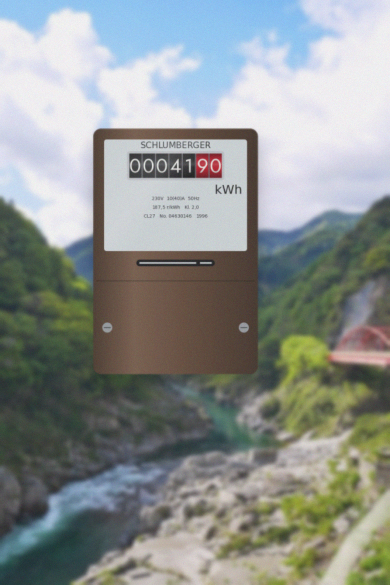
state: 41.90 kWh
